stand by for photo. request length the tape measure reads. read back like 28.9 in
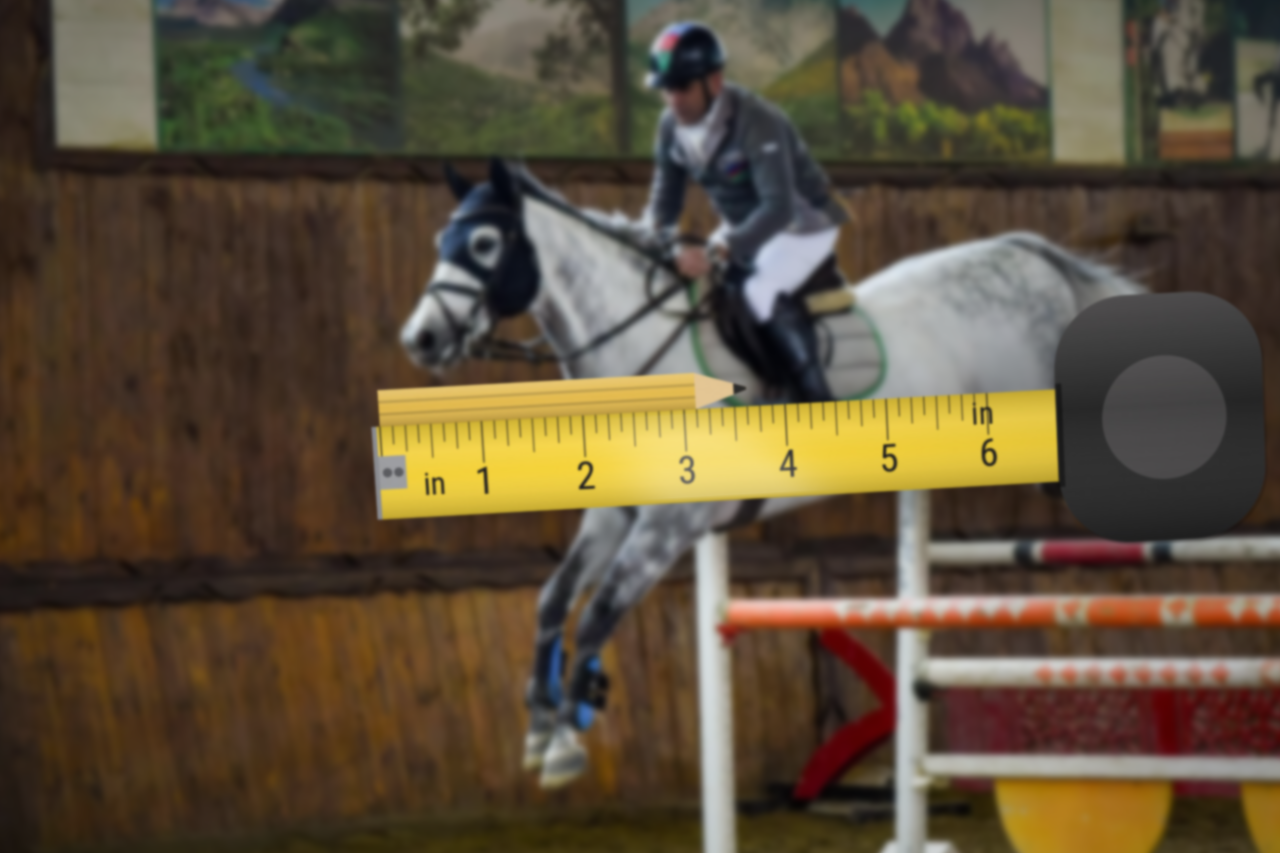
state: 3.625 in
